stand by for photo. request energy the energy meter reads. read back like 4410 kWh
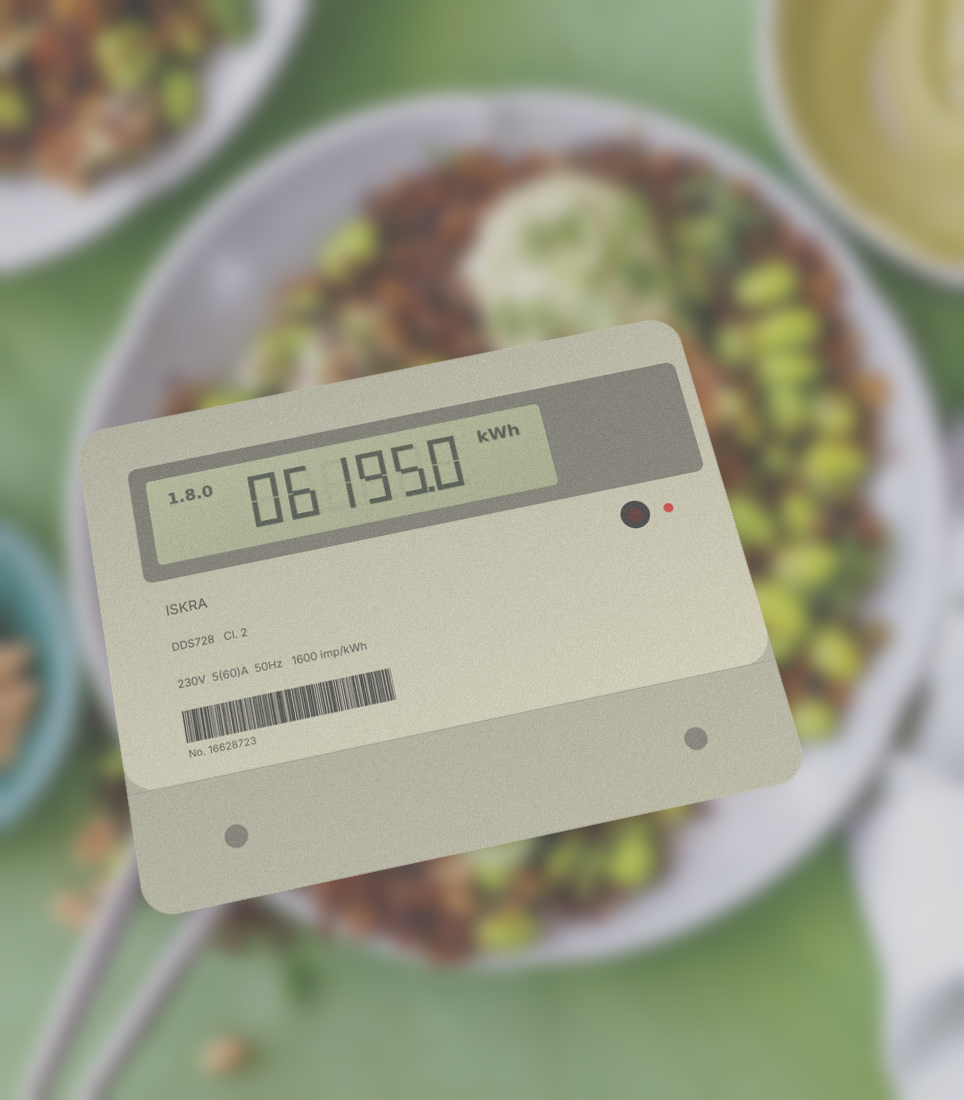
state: 6195.0 kWh
